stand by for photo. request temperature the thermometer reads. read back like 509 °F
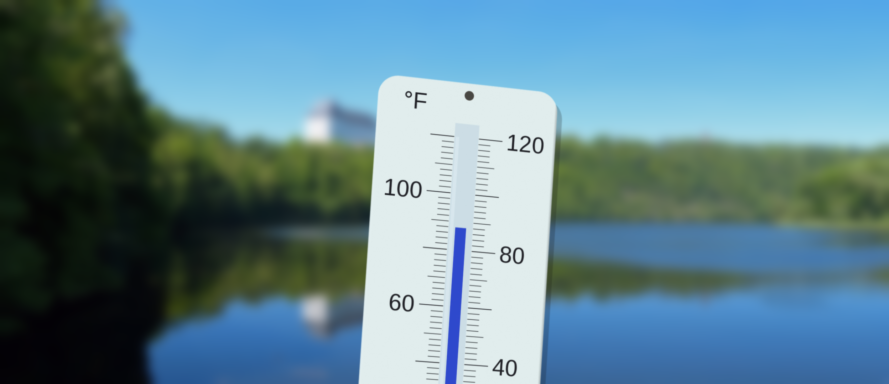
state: 88 °F
